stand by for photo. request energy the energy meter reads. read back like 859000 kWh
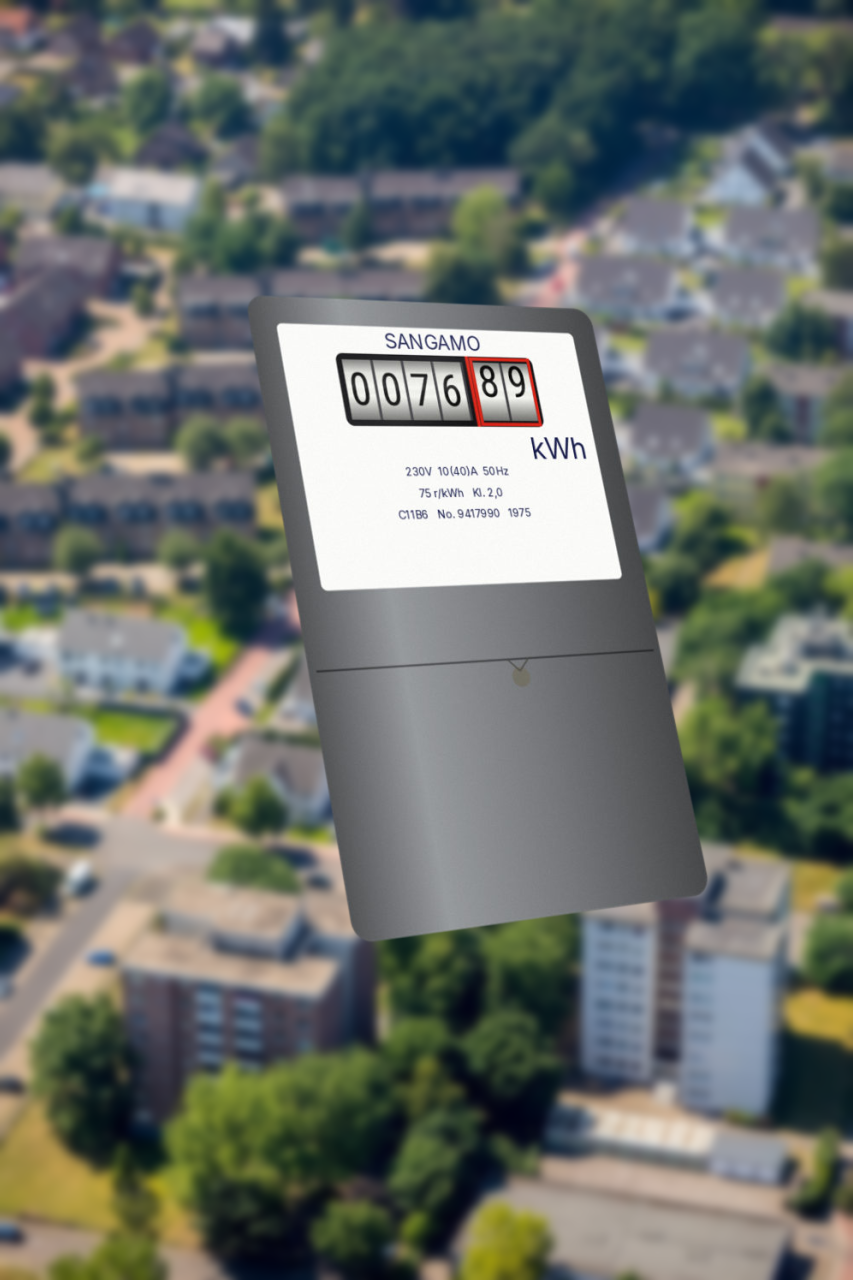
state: 76.89 kWh
